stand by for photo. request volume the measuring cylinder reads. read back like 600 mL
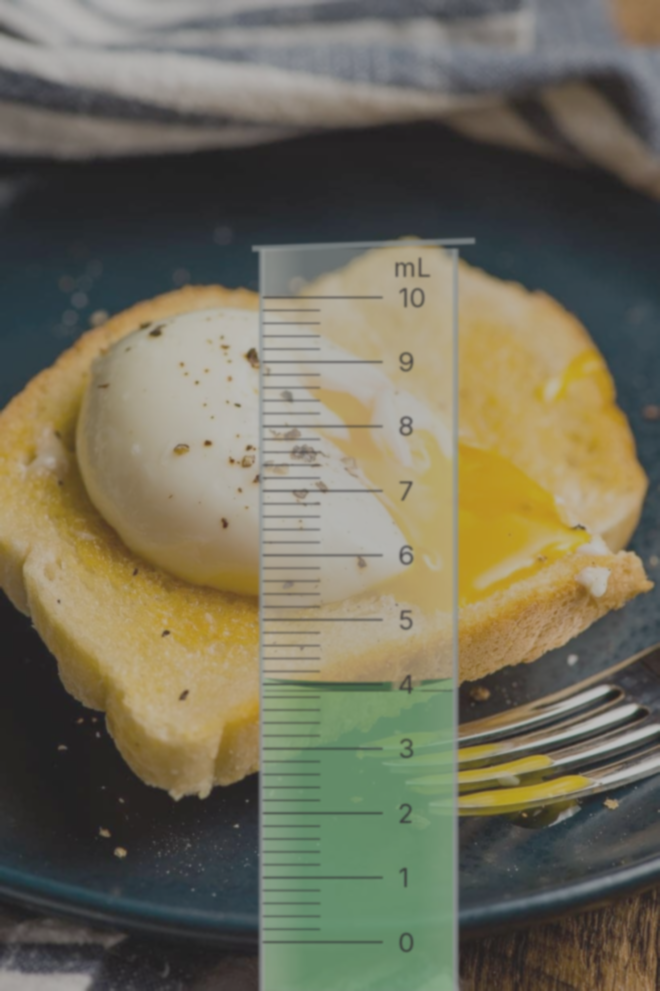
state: 3.9 mL
